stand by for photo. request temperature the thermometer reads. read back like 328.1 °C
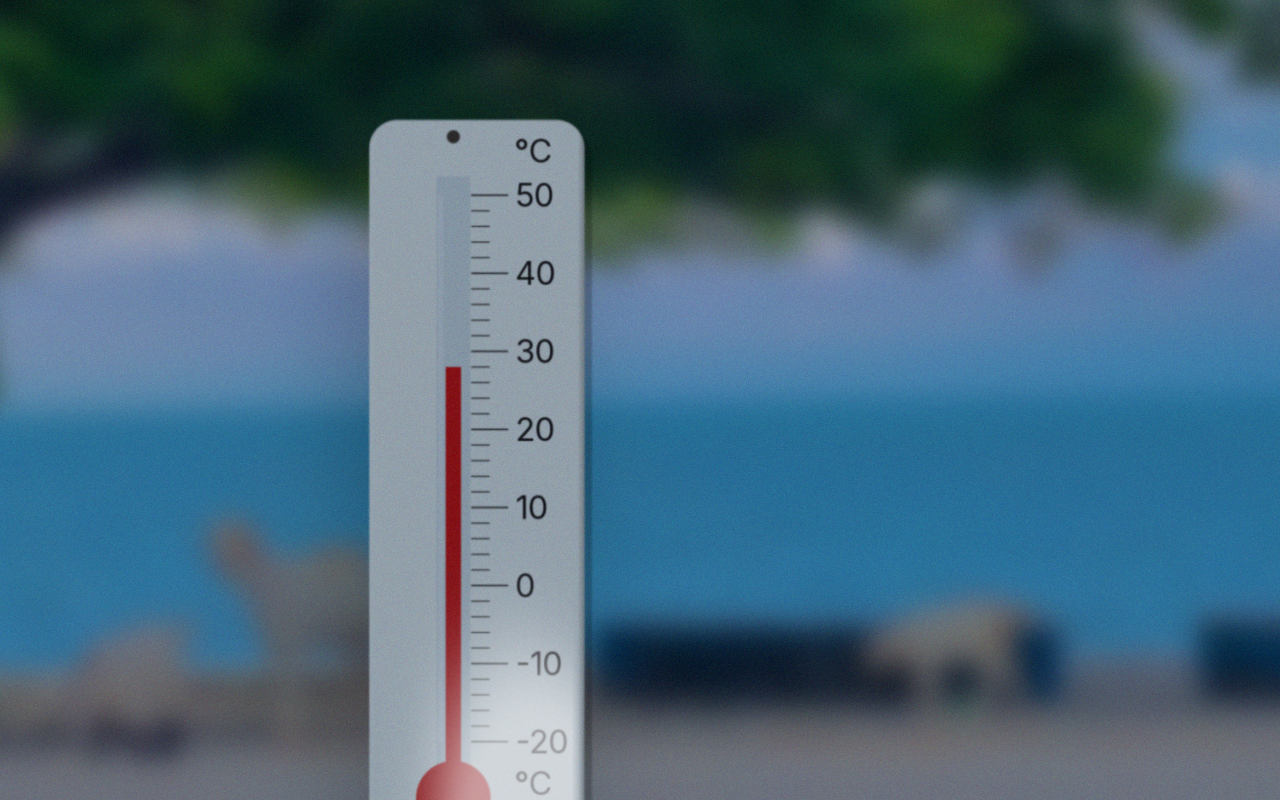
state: 28 °C
